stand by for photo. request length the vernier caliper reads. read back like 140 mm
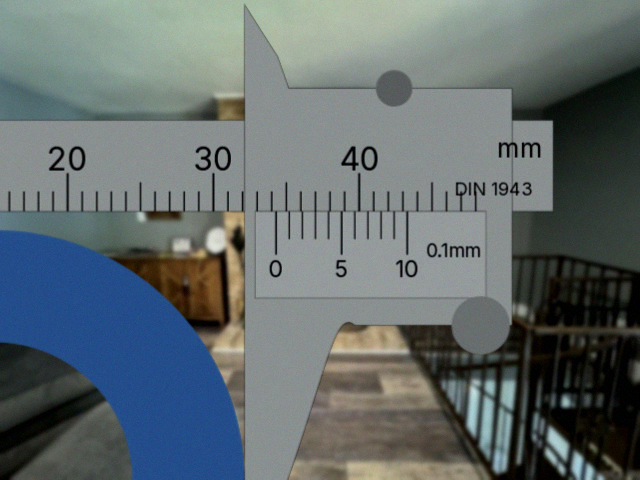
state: 34.3 mm
